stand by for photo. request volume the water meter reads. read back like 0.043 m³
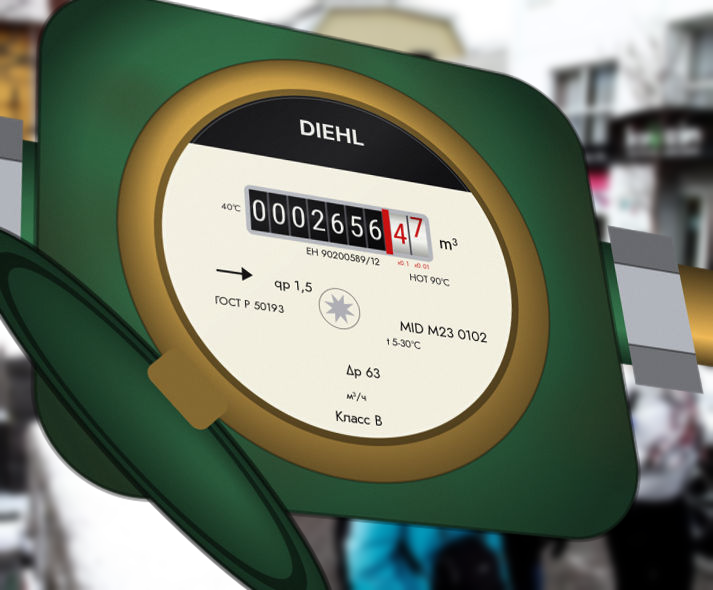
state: 2656.47 m³
